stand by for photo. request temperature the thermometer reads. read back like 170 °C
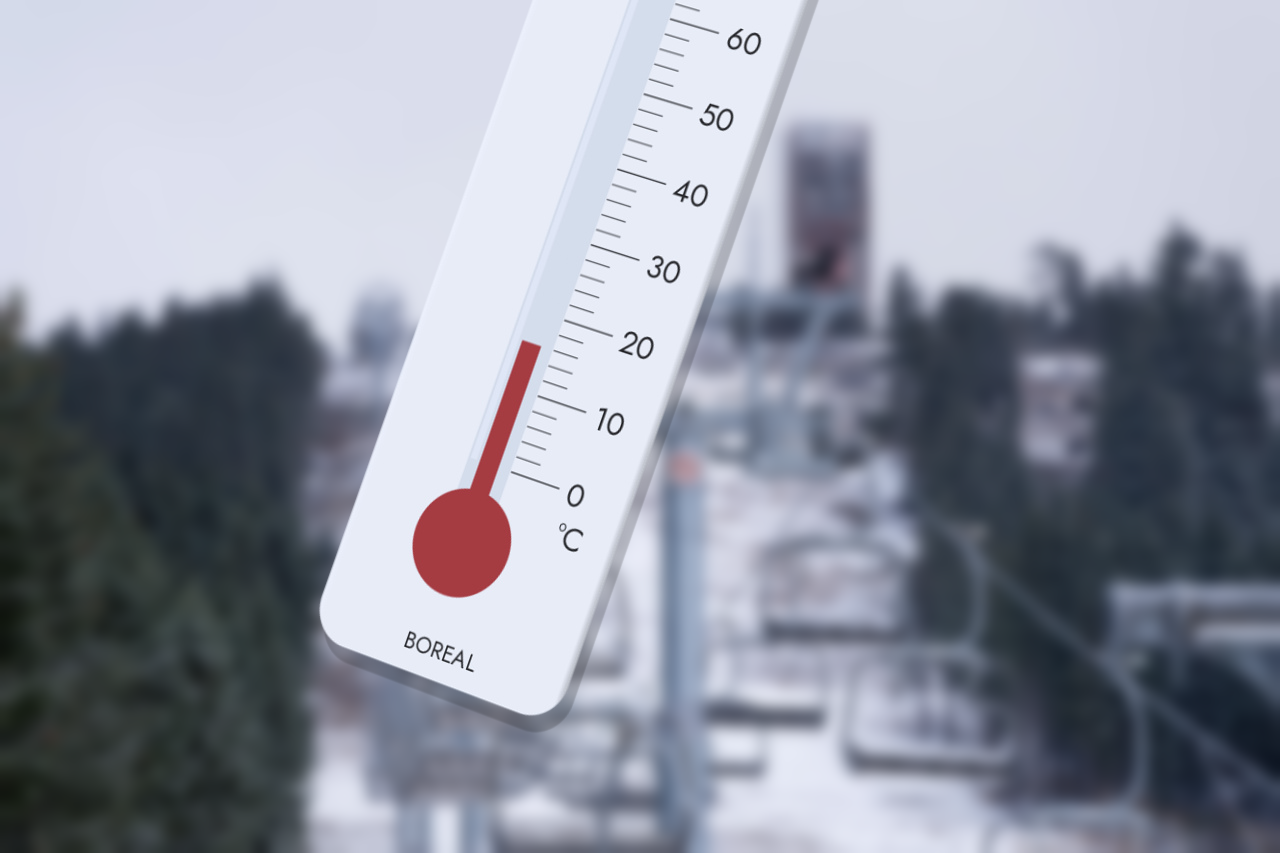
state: 16 °C
